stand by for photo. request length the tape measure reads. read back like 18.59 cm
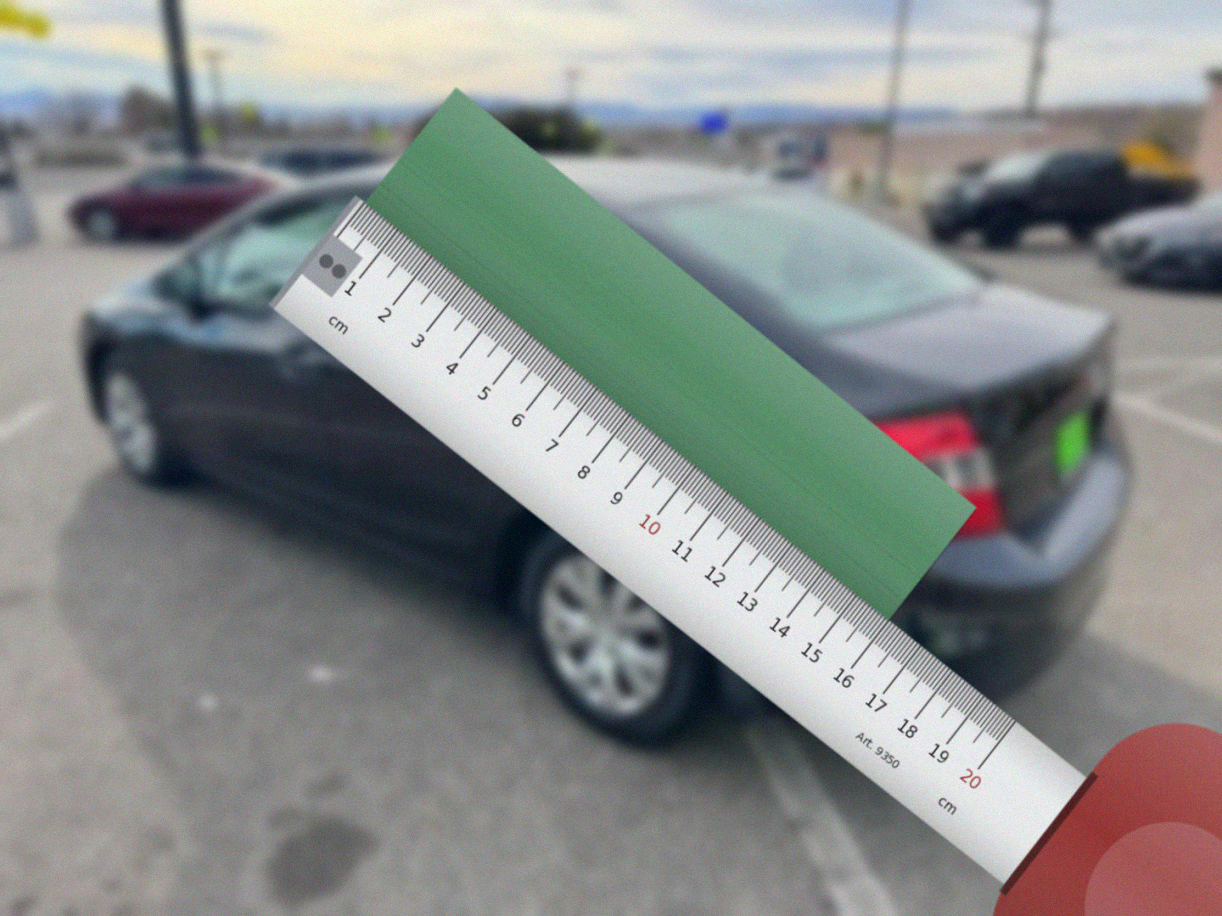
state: 16 cm
